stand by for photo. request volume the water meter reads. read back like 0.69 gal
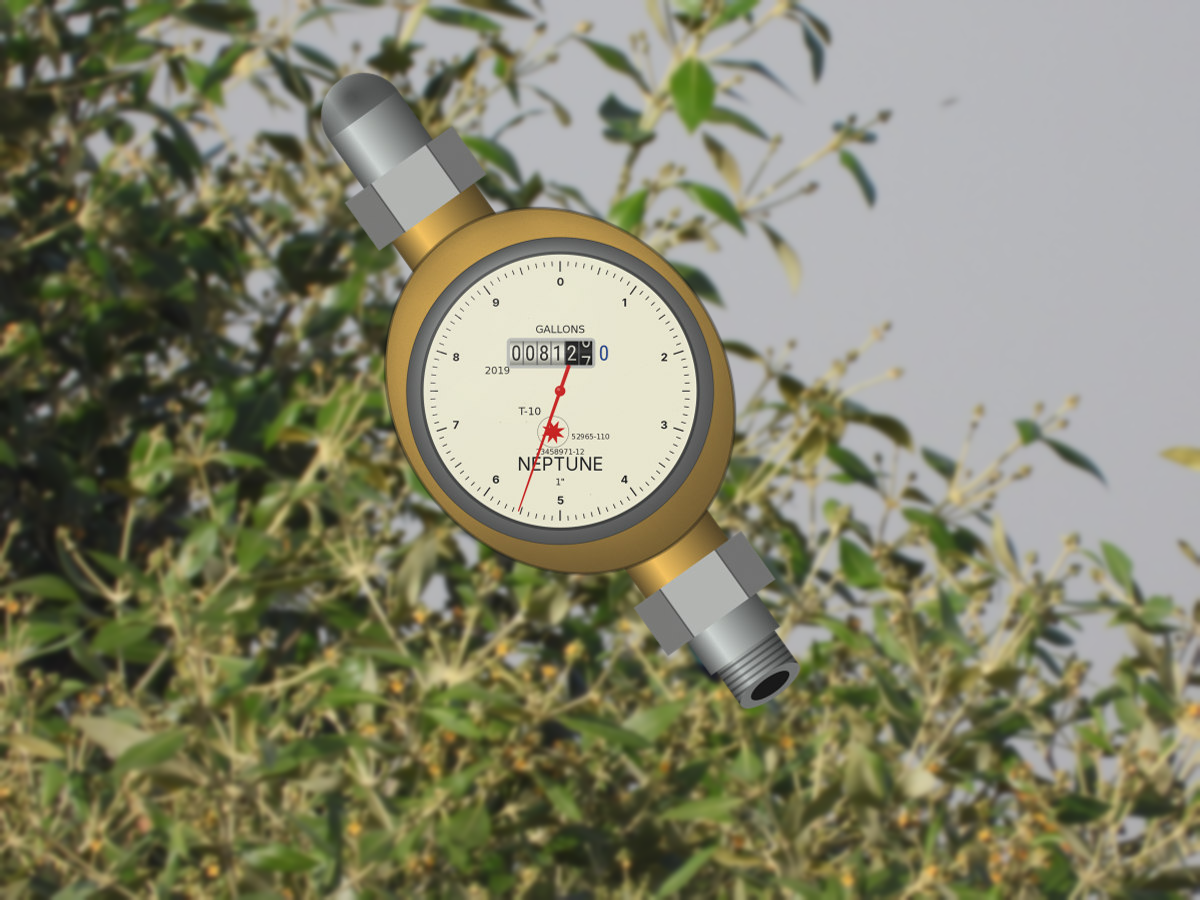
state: 81265.5 gal
